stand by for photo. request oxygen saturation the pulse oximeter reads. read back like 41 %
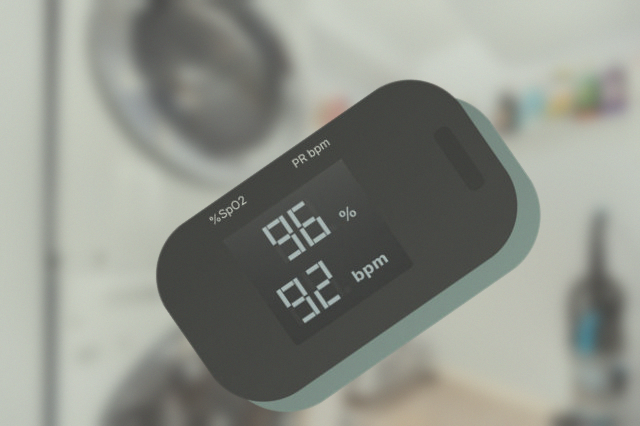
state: 96 %
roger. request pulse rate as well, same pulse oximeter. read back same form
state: 92 bpm
